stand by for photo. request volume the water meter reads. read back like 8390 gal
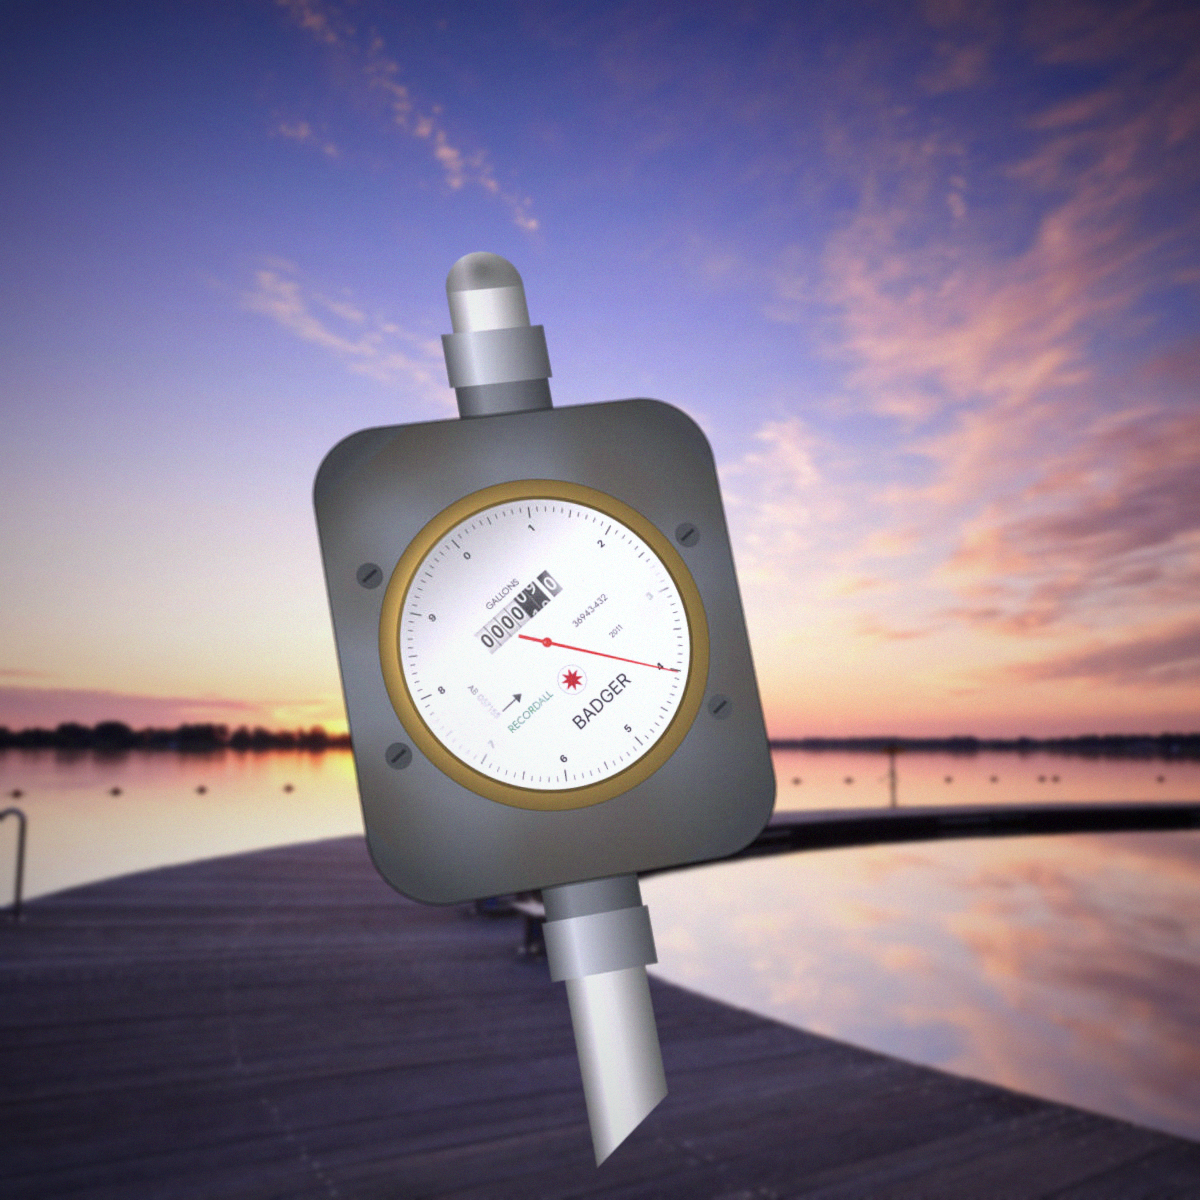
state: 94.0 gal
